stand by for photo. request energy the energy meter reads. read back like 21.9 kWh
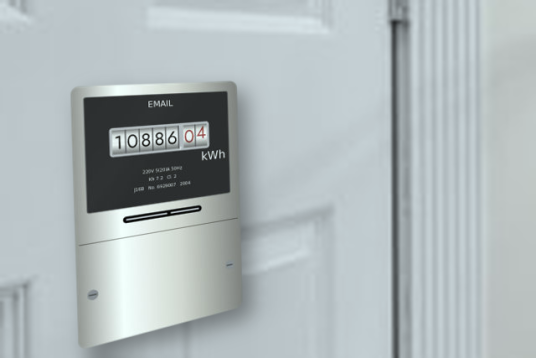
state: 10886.04 kWh
